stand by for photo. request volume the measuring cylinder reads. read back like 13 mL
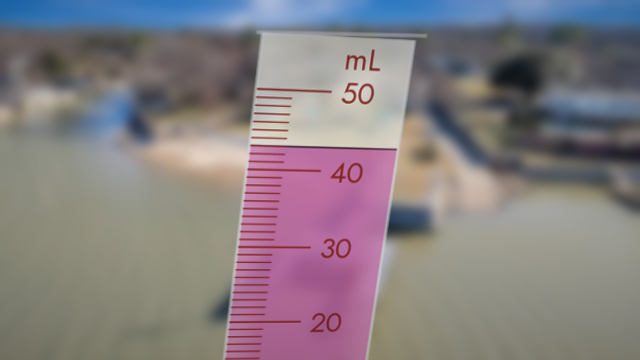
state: 43 mL
